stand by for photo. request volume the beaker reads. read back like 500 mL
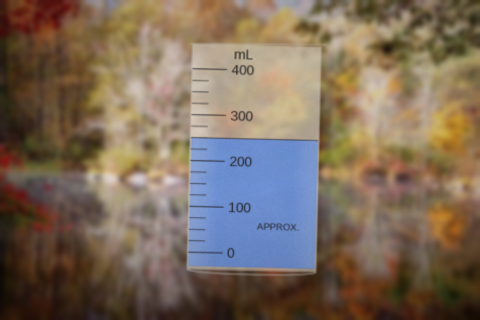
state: 250 mL
